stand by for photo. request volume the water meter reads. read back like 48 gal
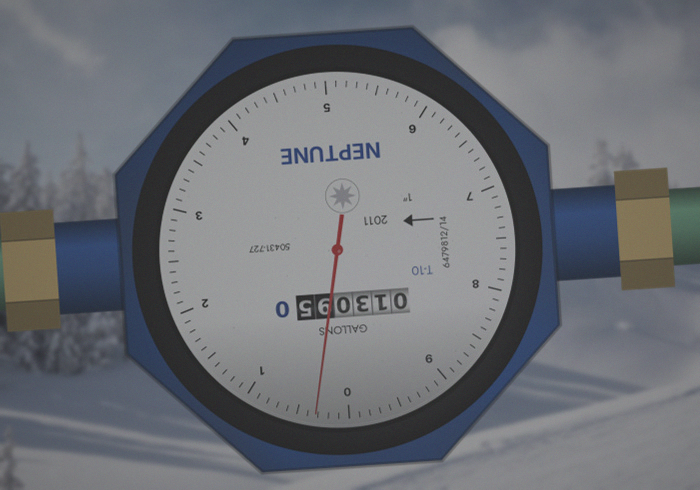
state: 130950.3 gal
